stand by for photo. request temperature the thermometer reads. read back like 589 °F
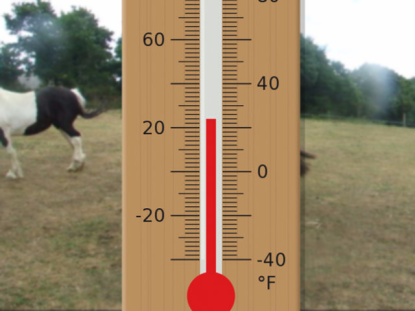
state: 24 °F
